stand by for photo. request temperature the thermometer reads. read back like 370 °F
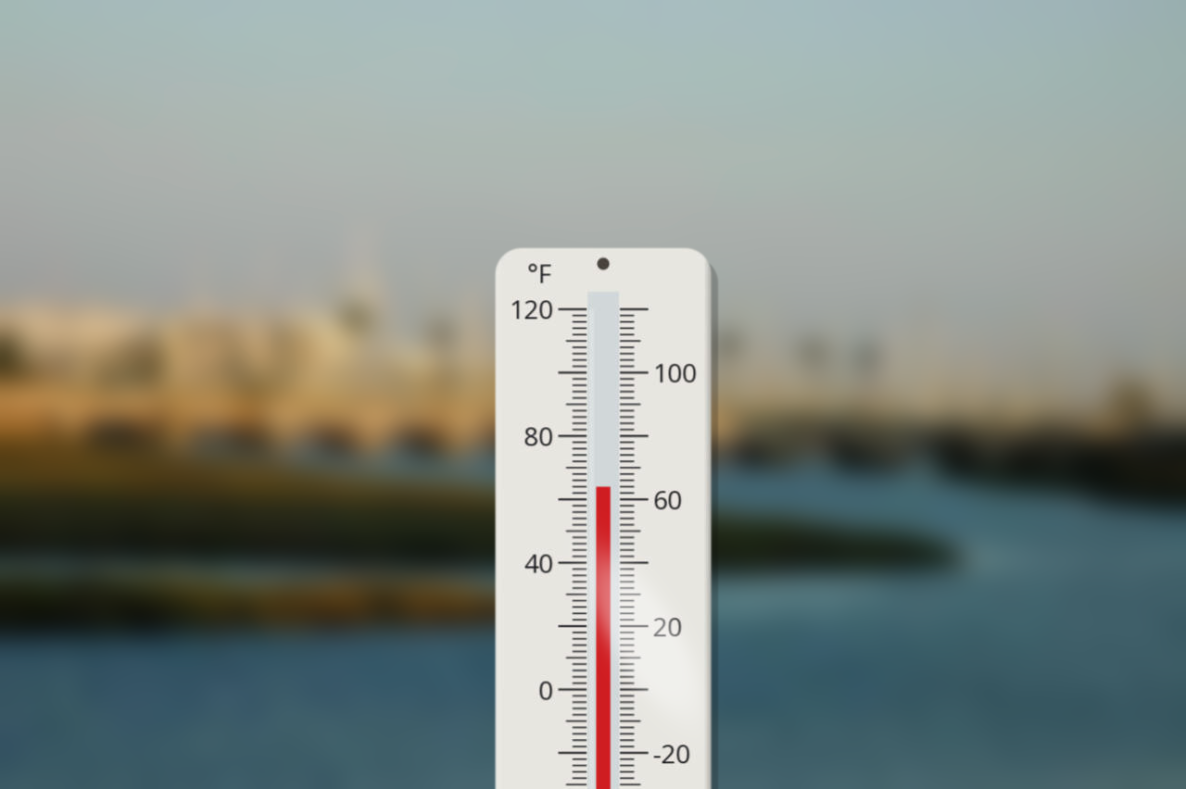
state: 64 °F
